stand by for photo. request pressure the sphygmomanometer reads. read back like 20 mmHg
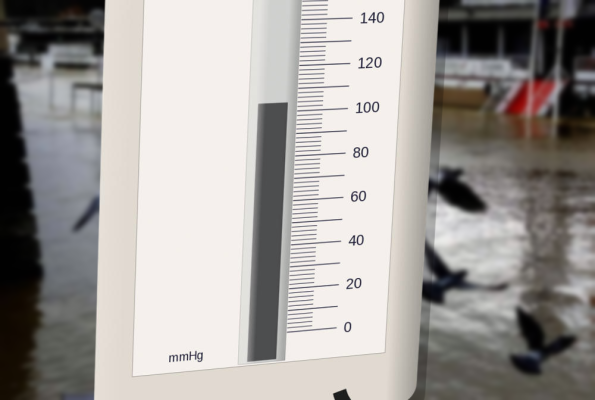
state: 104 mmHg
